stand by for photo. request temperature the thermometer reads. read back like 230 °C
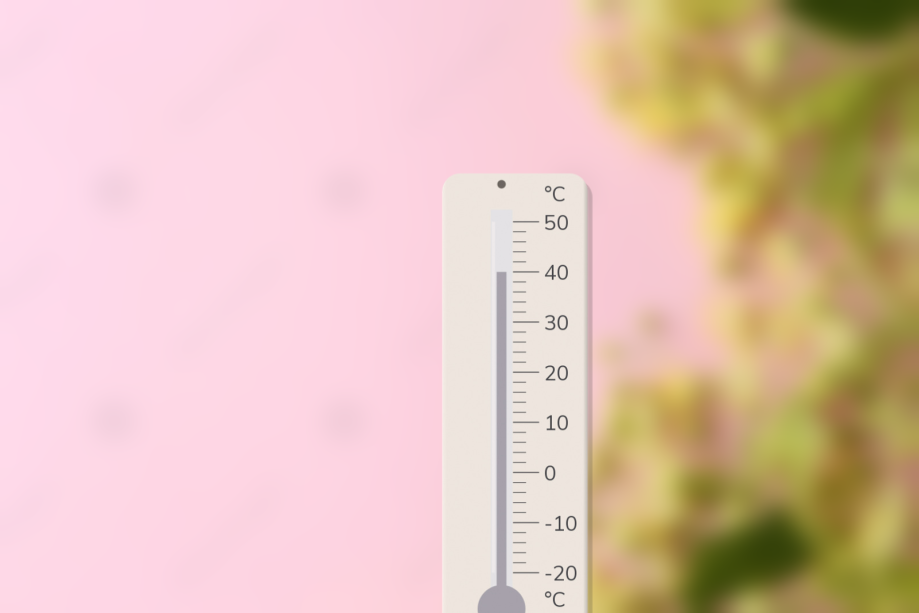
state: 40 °C
